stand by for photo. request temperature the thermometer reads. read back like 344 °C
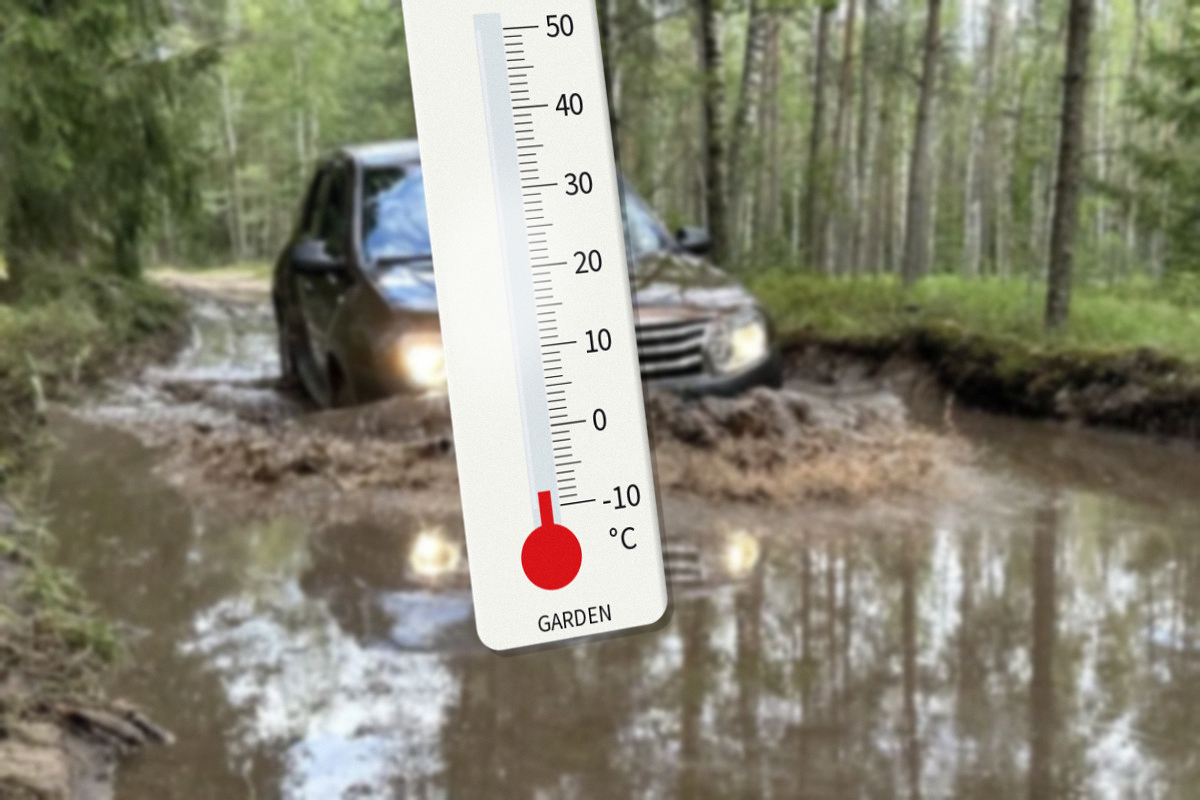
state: -8 °C
